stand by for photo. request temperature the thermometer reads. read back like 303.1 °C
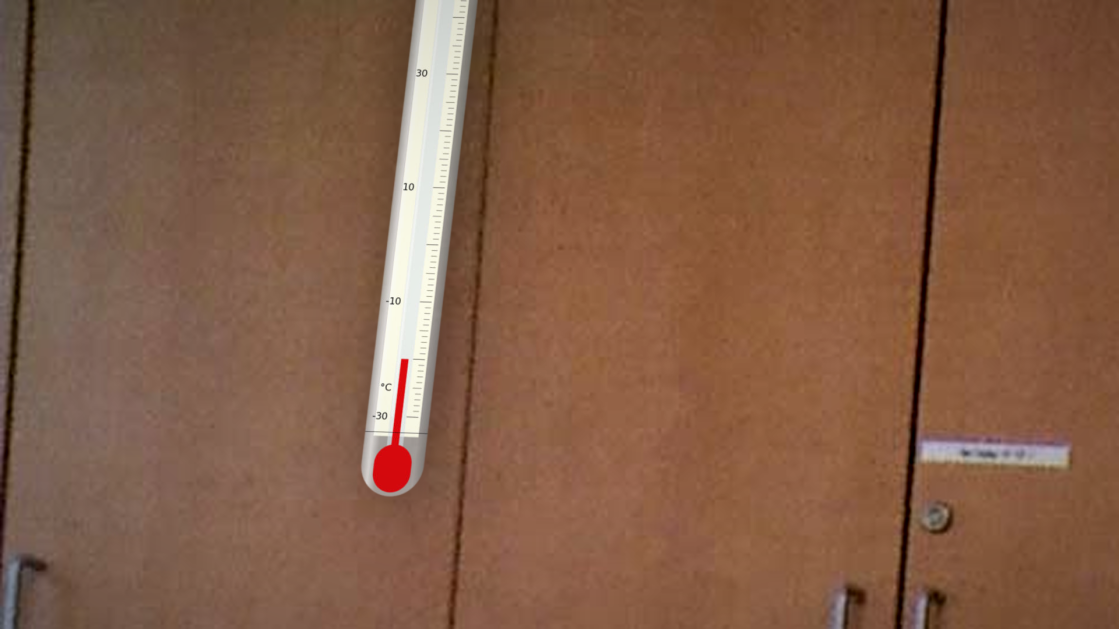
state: -20 °C
